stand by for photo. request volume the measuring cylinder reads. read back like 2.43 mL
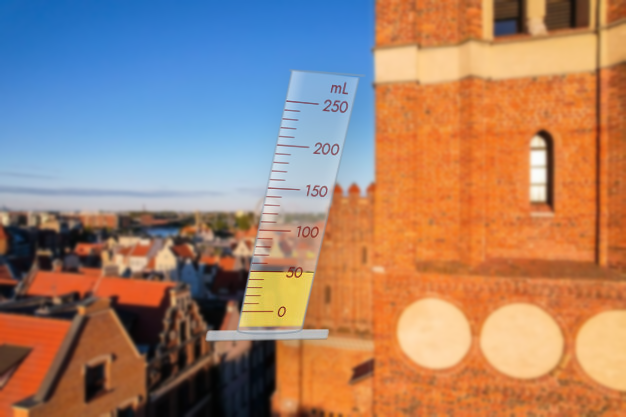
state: 50 mL
